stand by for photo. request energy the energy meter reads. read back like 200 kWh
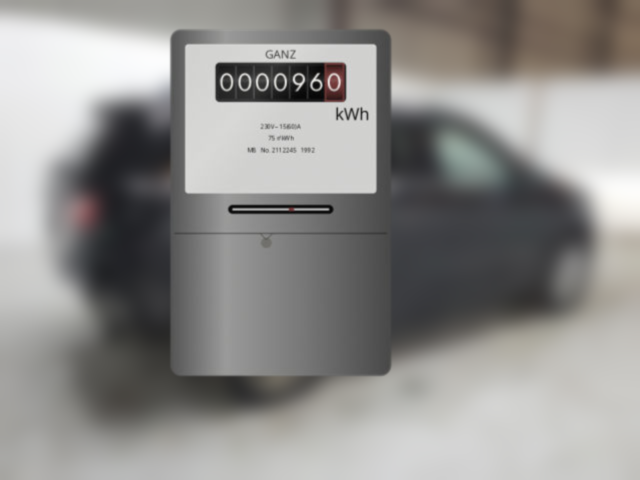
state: 96.0 kWh
